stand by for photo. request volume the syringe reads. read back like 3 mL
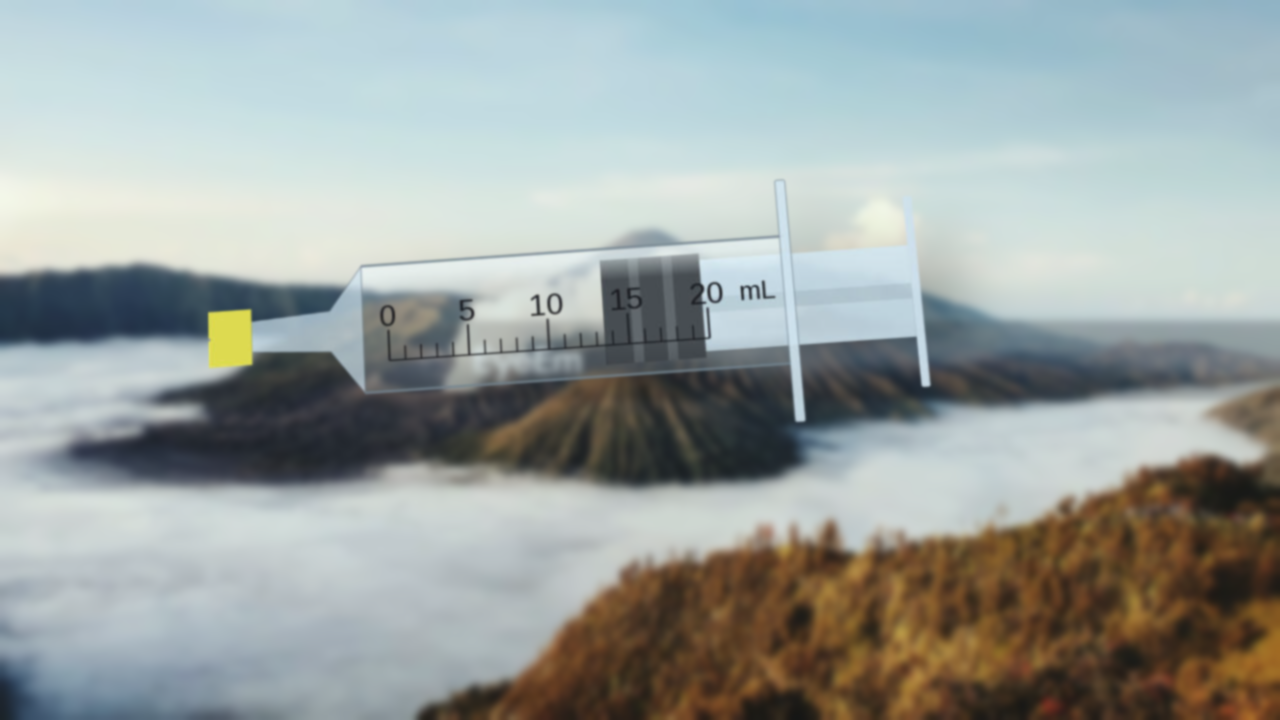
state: 13.5 mL
